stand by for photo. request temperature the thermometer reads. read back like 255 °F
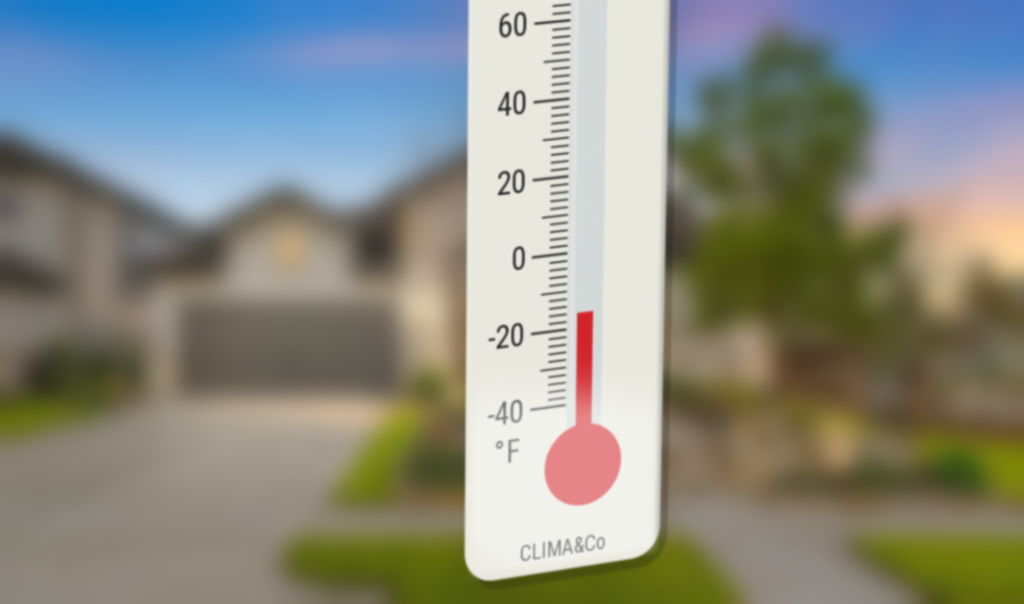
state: -16 °F
